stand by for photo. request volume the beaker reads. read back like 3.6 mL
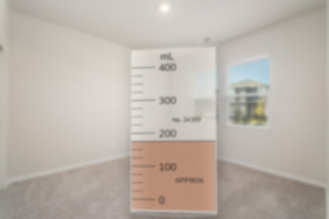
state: 175 mL
